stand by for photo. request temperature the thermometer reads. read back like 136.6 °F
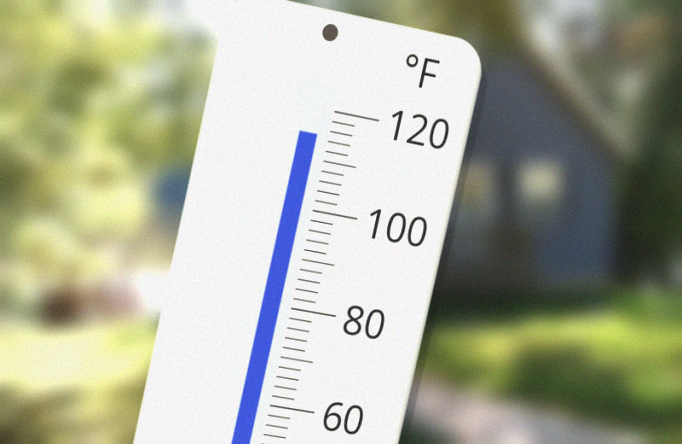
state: 115 °F
